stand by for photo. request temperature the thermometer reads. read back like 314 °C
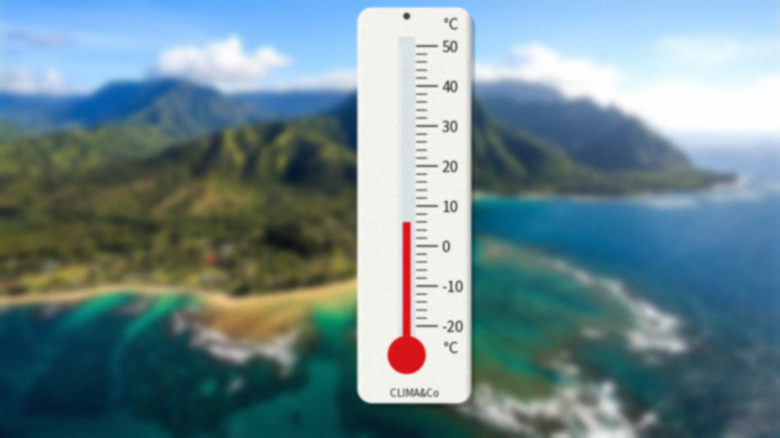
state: 6 °C
